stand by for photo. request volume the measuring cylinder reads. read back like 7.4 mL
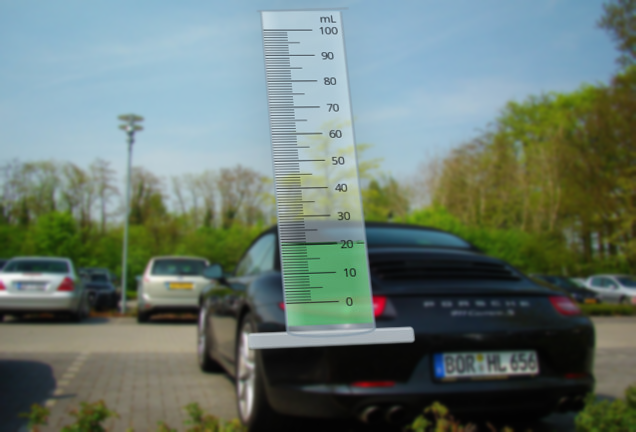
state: 20 mL
